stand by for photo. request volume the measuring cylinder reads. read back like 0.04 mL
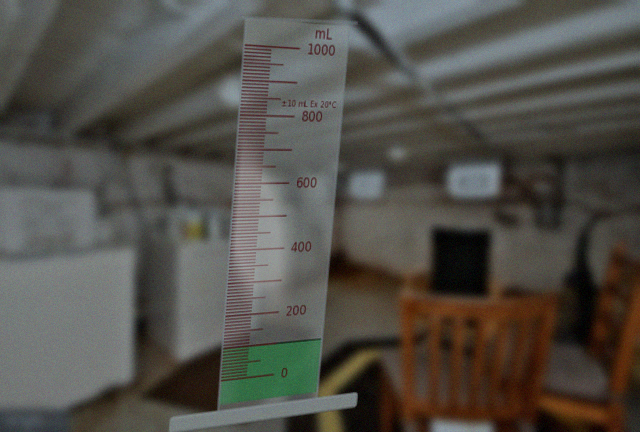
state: 100 mL
